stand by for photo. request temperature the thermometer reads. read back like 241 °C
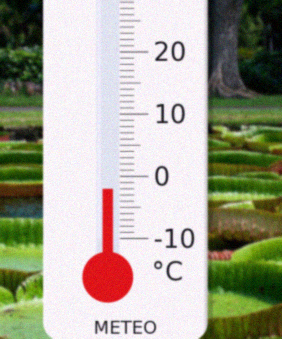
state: -2 °C
